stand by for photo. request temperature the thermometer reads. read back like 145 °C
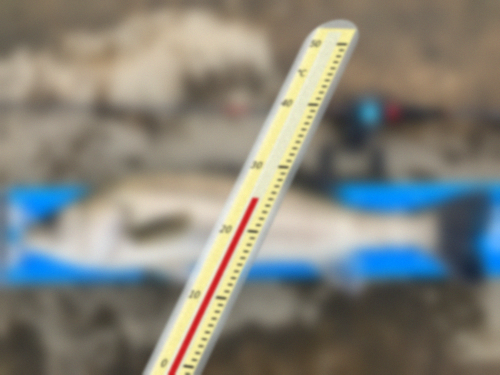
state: 25 °C
